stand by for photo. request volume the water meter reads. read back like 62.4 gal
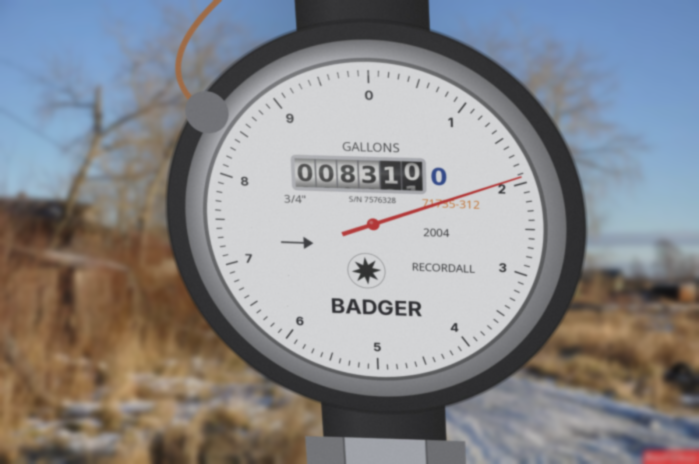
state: 83101.9 gal
